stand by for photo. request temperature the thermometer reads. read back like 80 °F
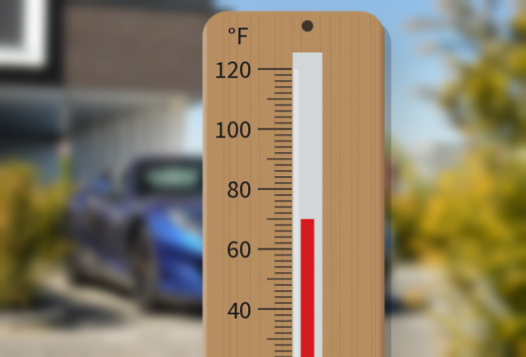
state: 70 °F
